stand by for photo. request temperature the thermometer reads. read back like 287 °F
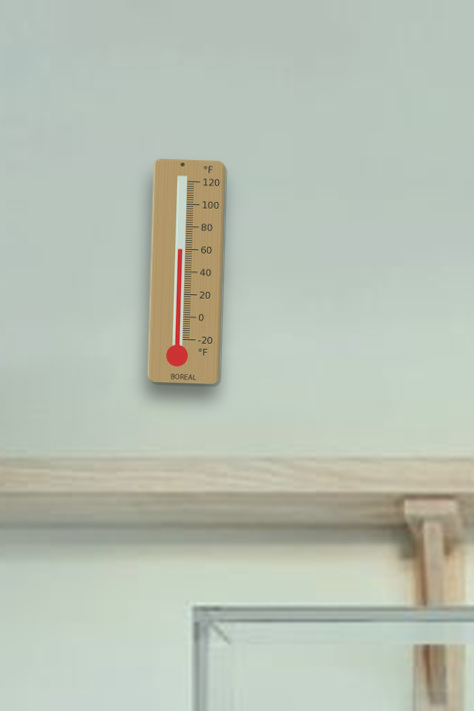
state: 60 °F
